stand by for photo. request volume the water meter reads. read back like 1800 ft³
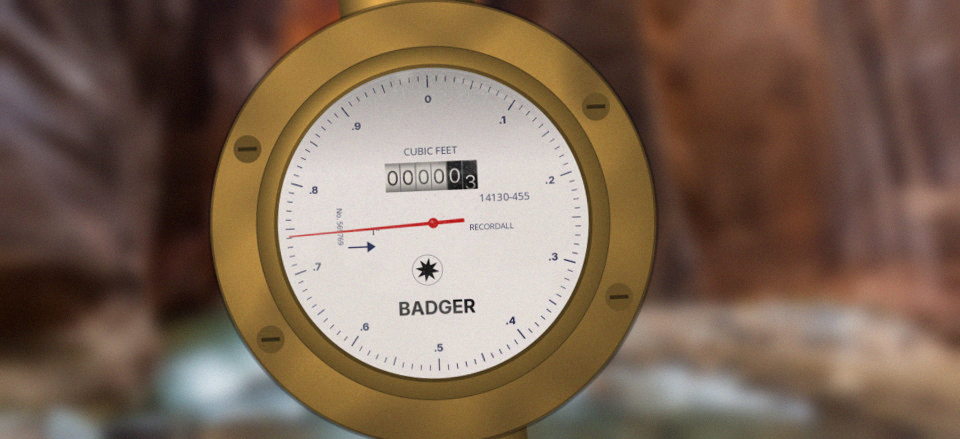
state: 2.74 ft³
